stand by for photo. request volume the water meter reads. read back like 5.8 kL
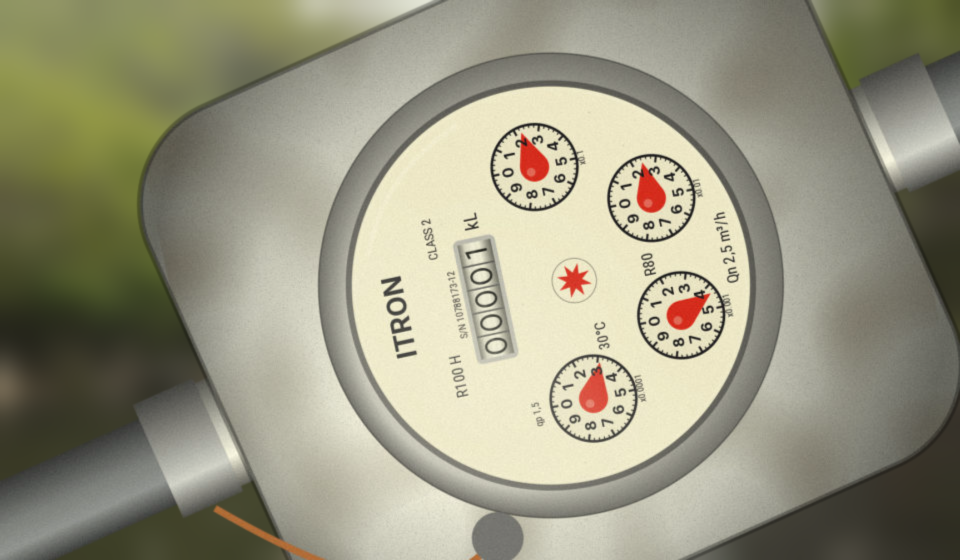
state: 1.2243 kL
